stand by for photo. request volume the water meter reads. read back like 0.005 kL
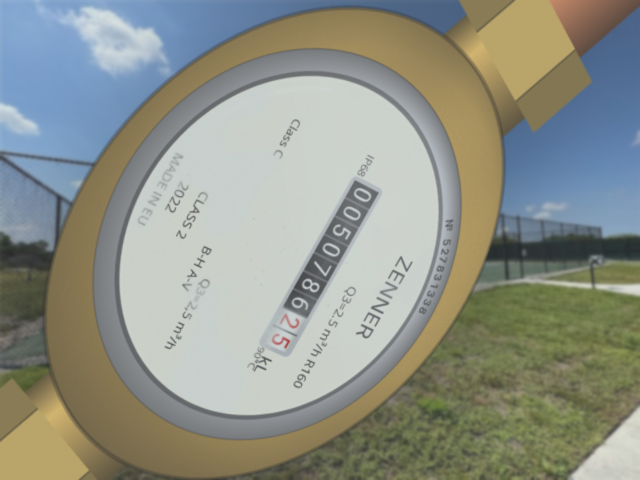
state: 50786.25 kL
